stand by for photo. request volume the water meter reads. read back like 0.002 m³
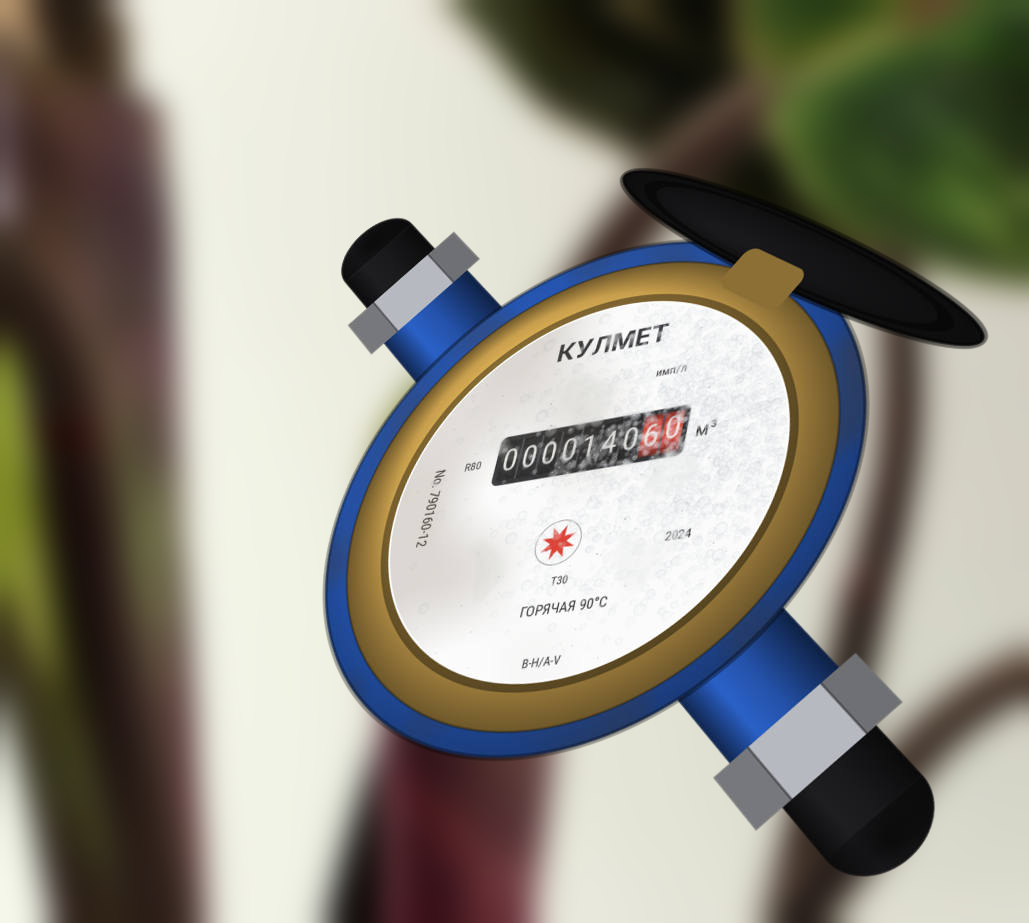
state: 140.60 m³
